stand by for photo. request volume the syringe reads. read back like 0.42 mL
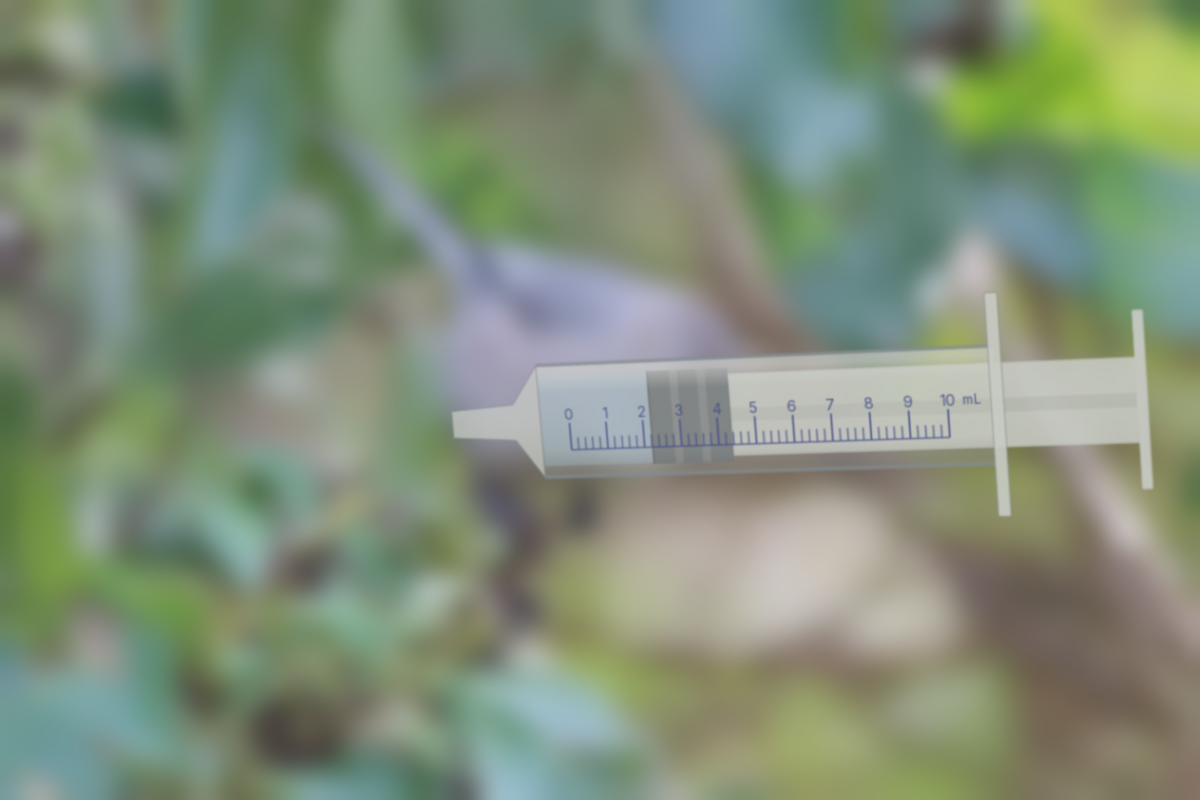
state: 2.2 mL
